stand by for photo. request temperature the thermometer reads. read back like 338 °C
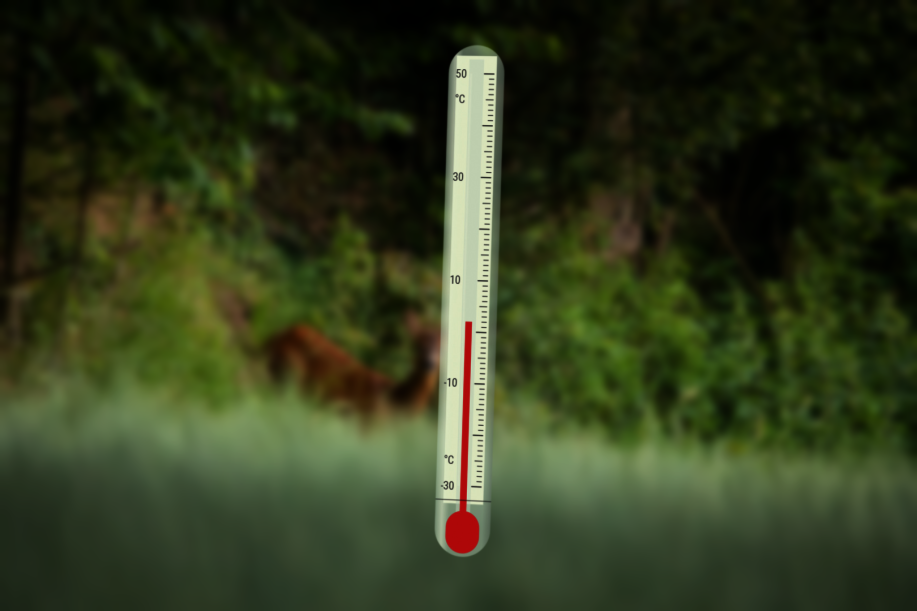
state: 2 °C
